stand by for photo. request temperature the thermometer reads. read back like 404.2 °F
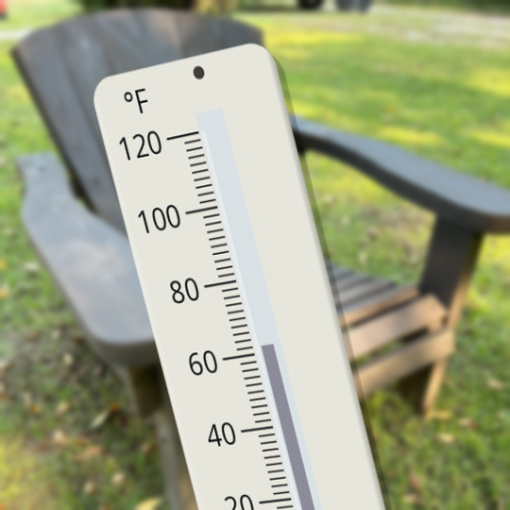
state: 62 °F
